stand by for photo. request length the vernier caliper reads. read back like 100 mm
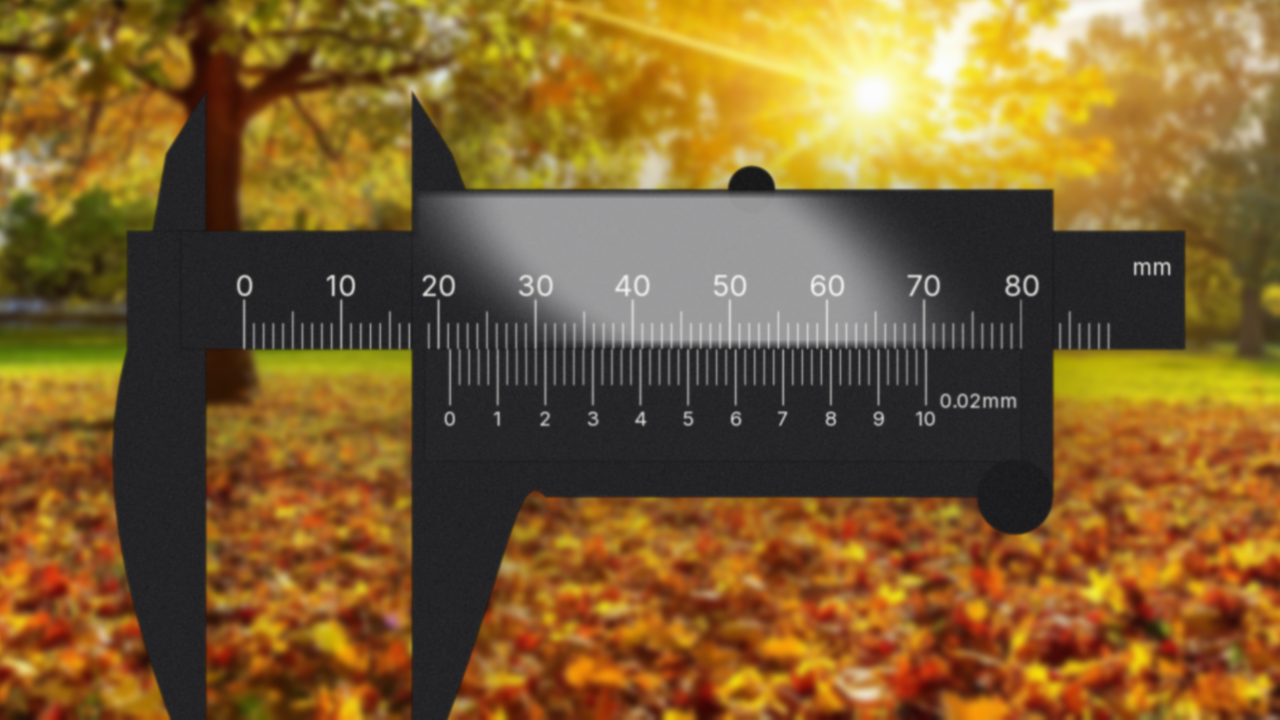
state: 21.2 mm
